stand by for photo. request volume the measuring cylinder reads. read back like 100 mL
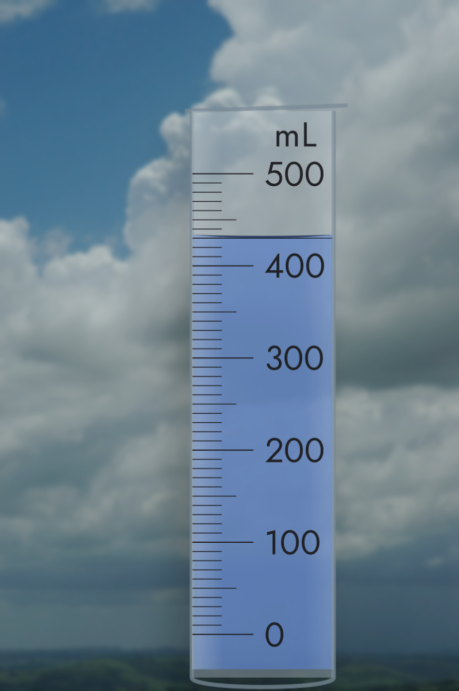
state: 430 mL
